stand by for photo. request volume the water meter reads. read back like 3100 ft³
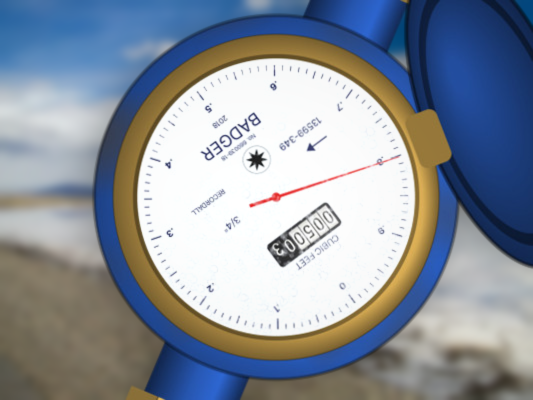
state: 5002.80 ft³
